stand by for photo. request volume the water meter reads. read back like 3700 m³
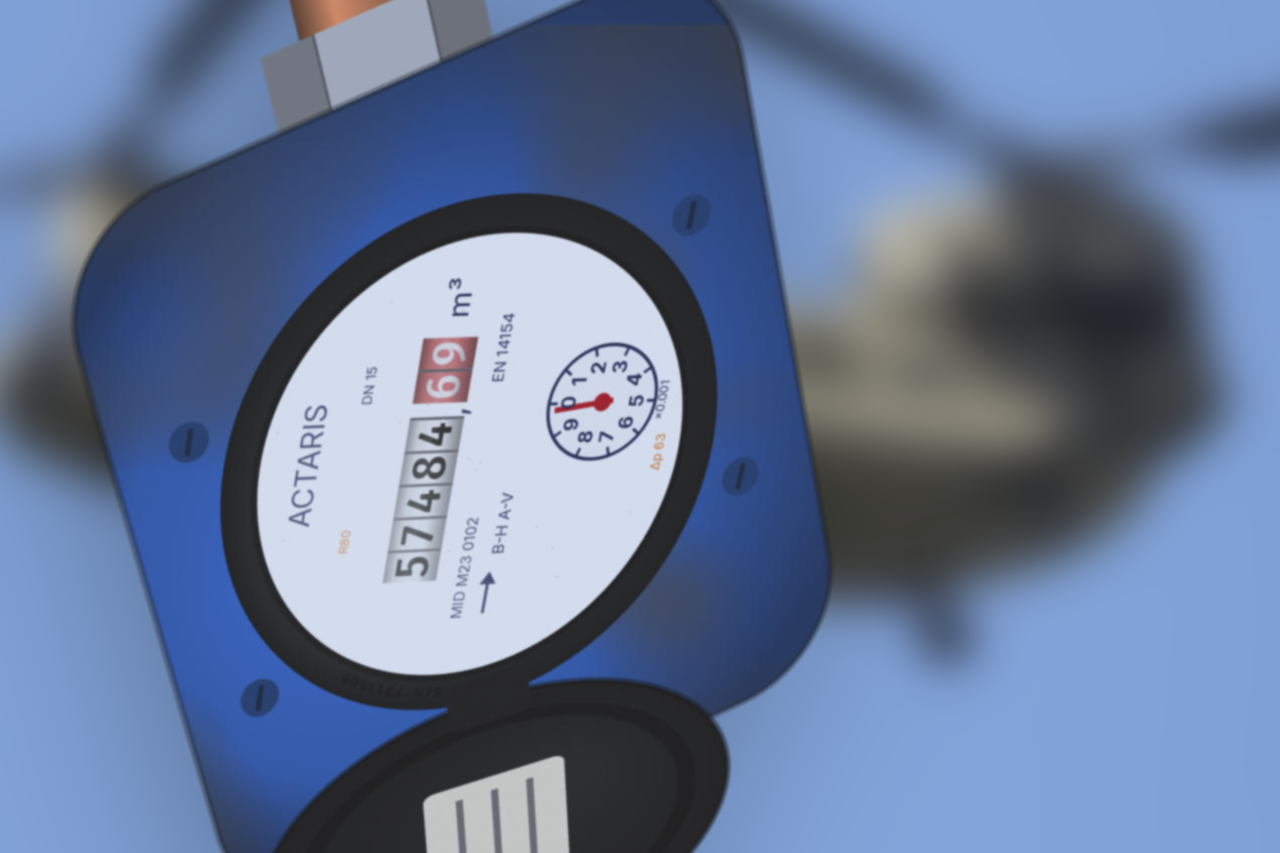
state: 57484.689 m³
